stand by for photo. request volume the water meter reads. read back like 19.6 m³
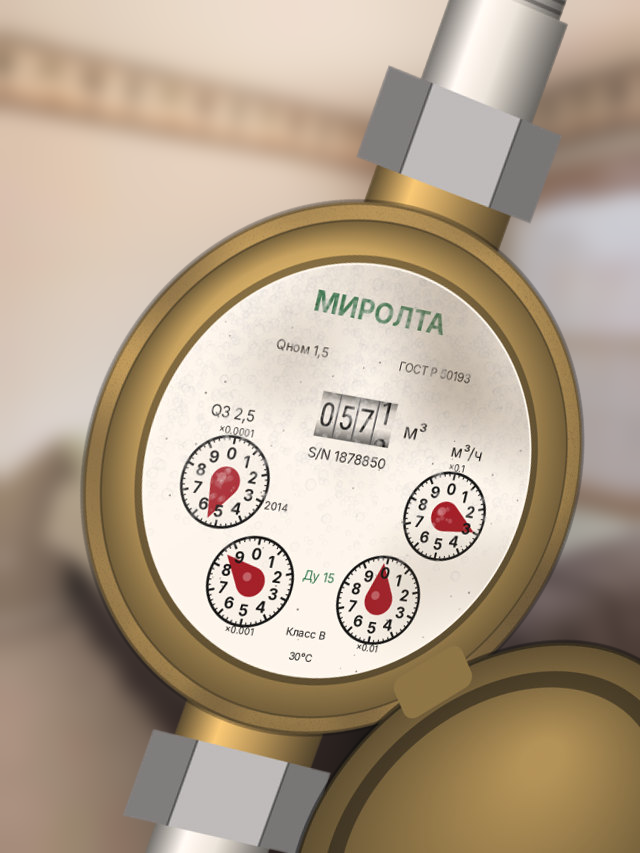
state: 571.2985 m³
